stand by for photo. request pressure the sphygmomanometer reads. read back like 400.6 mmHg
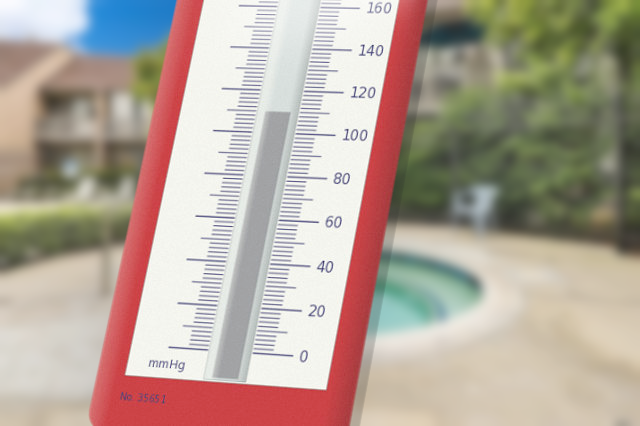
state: 110 mmHg
